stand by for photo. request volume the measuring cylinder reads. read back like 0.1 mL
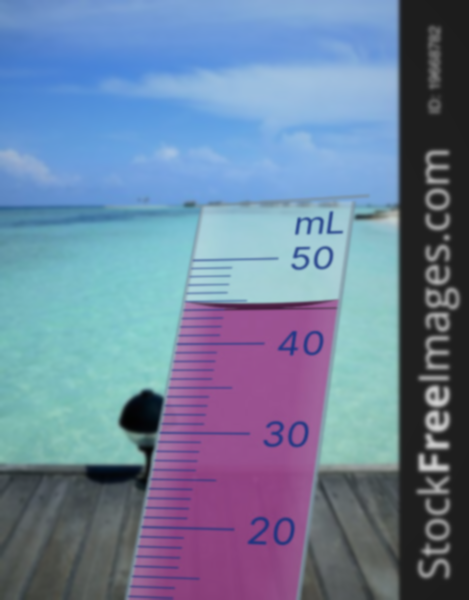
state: 44 mL
